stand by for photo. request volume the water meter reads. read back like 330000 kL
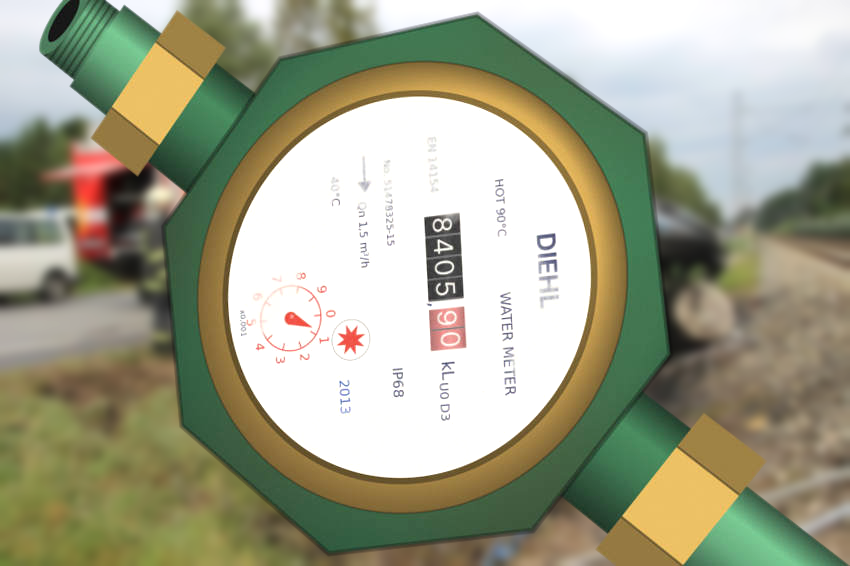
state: 8405.900 kL
